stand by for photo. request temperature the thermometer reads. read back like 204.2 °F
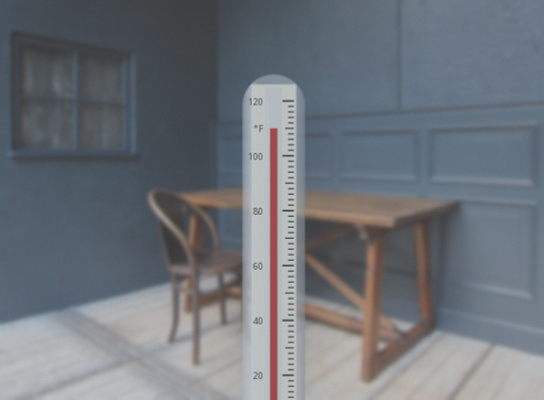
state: 110 °F
